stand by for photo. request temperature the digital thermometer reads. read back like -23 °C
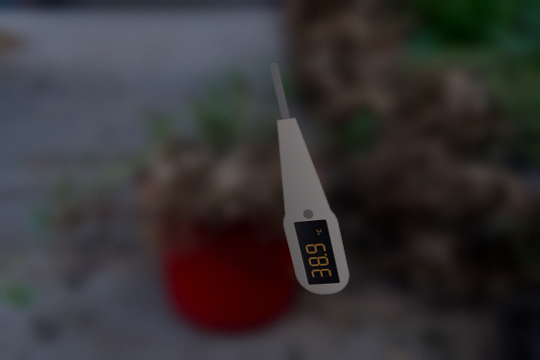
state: 38.9 °C
